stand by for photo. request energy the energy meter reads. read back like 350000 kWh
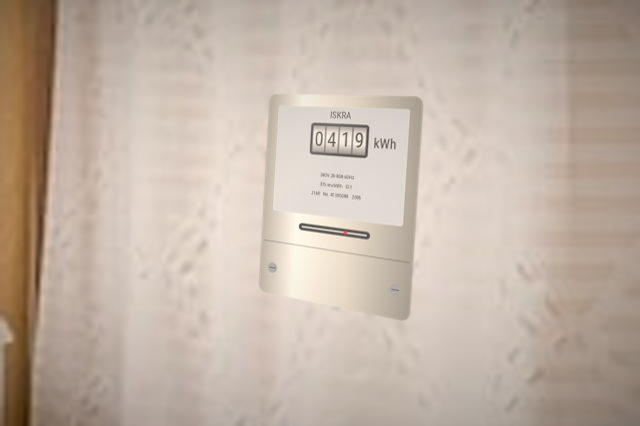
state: 419 kWh
